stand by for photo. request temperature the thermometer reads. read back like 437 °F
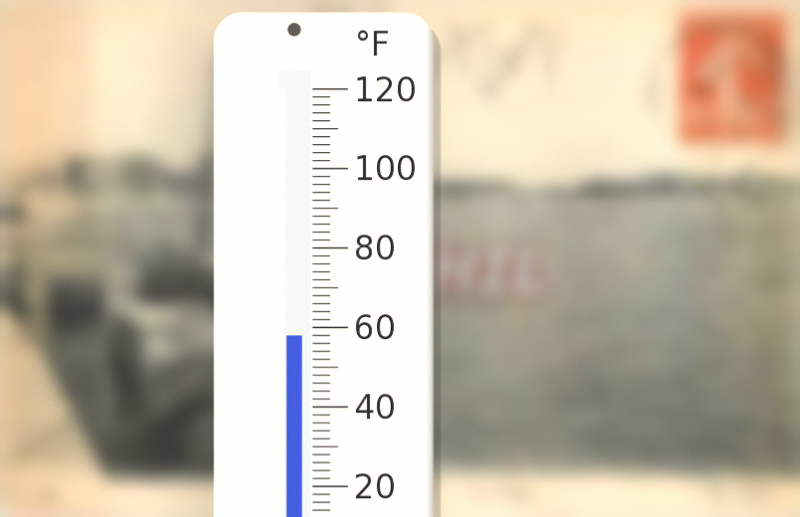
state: 58 °F
